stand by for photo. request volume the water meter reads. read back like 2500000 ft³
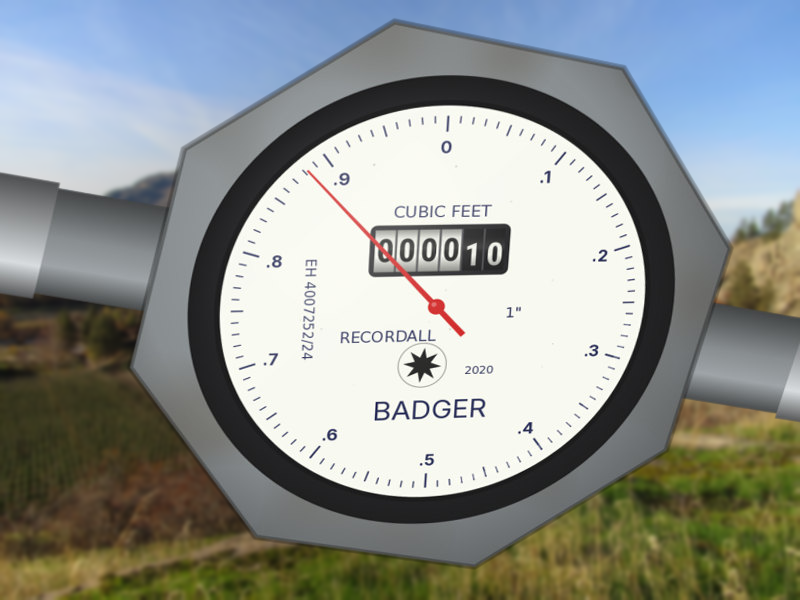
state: 9.88 ft³
